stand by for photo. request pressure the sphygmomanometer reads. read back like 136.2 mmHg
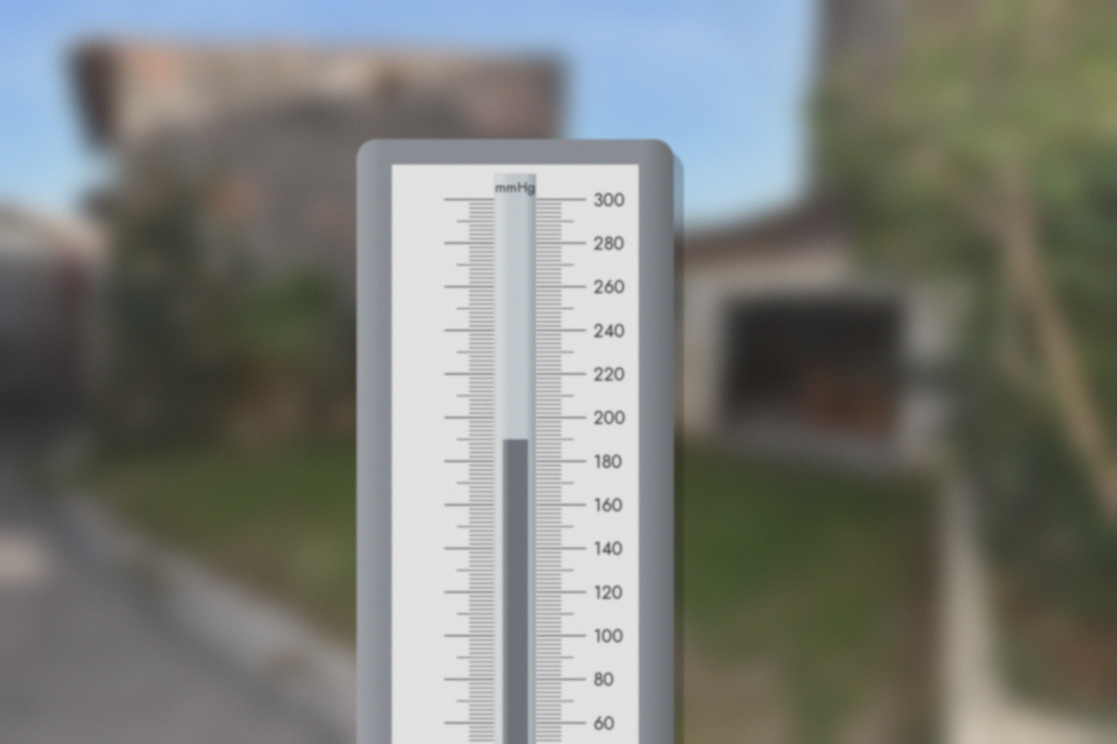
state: 190 mmHg
